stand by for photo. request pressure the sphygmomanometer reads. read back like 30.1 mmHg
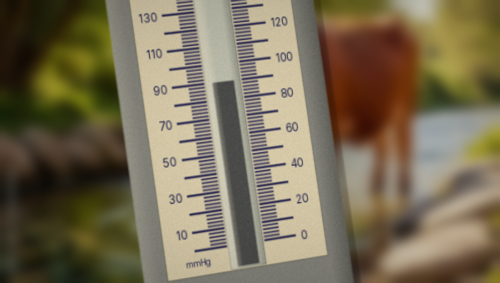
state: 90 mmHg
